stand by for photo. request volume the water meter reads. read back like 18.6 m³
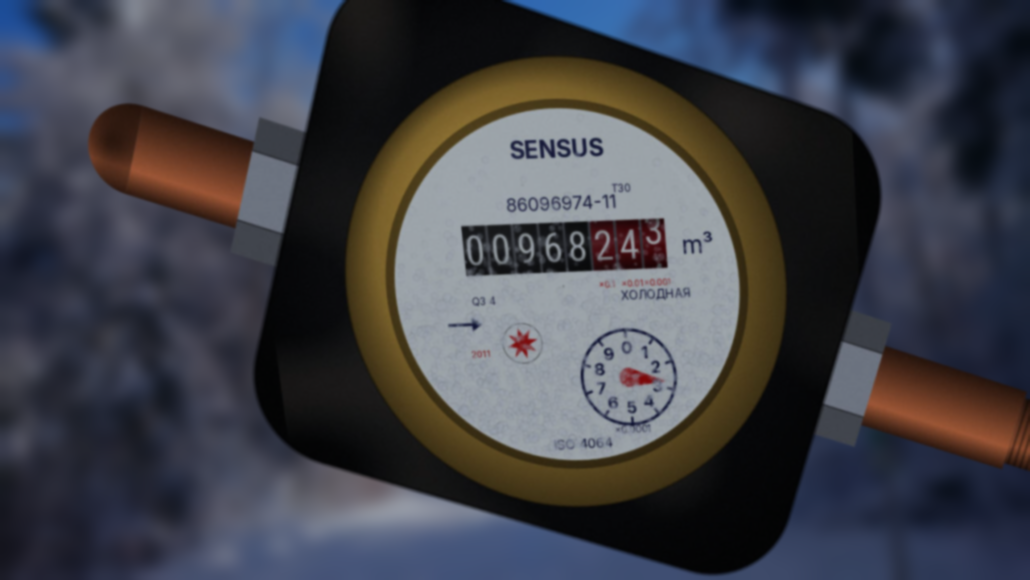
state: 968.2432 m³
